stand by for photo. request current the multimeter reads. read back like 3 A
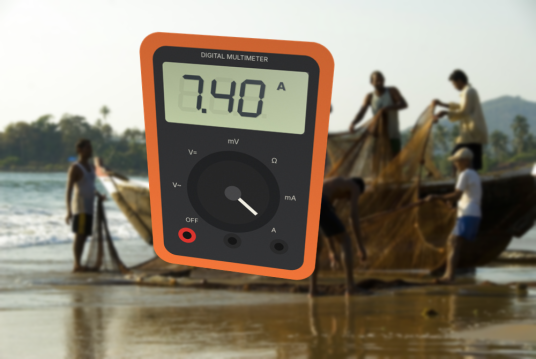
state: 7.40 A
